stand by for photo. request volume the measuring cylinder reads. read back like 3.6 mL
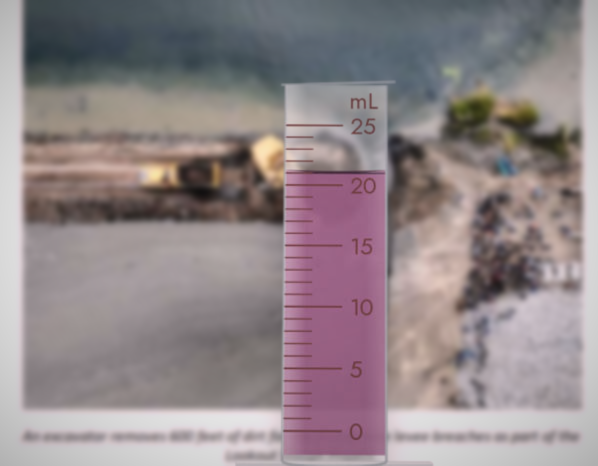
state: 21 mL
